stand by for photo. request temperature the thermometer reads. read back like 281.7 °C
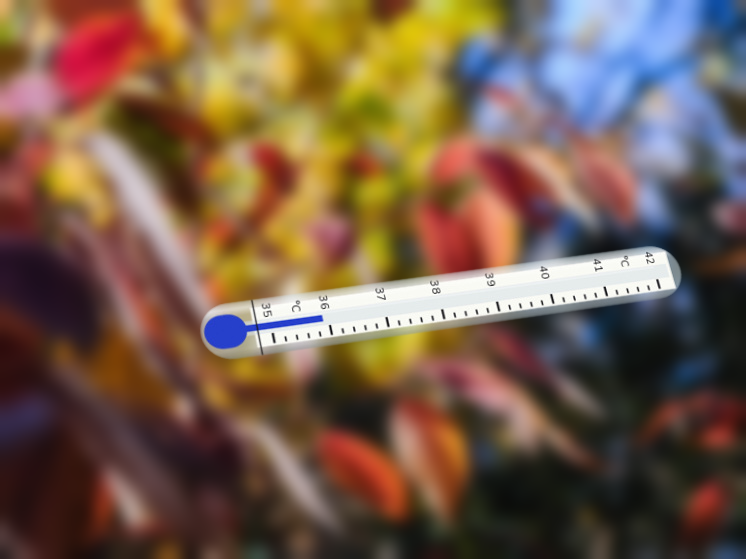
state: 35.9 °C
